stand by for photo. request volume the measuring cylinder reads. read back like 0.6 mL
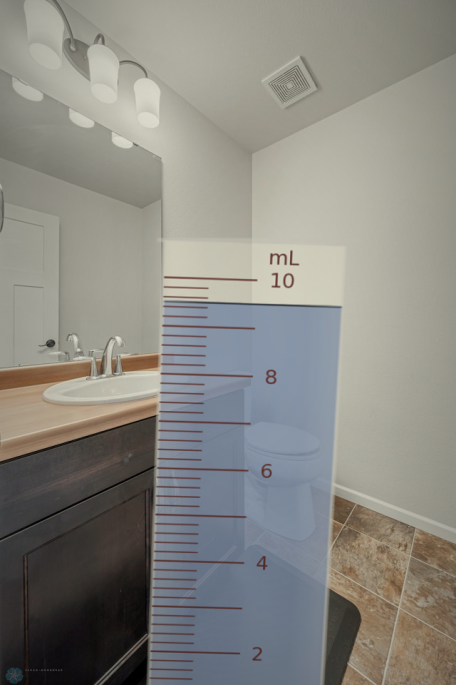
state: 9.5 mL
